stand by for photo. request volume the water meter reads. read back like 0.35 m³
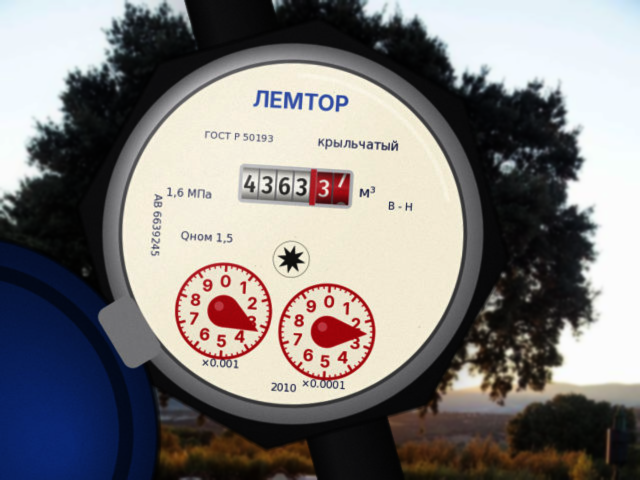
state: 4363.3732 m³
